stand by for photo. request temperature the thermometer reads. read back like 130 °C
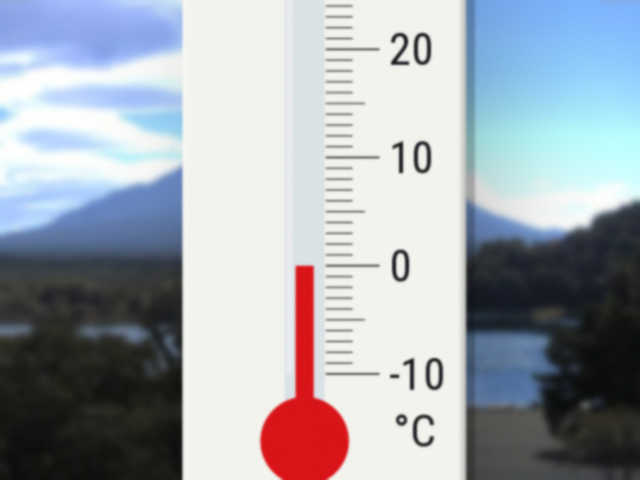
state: 0 °C
